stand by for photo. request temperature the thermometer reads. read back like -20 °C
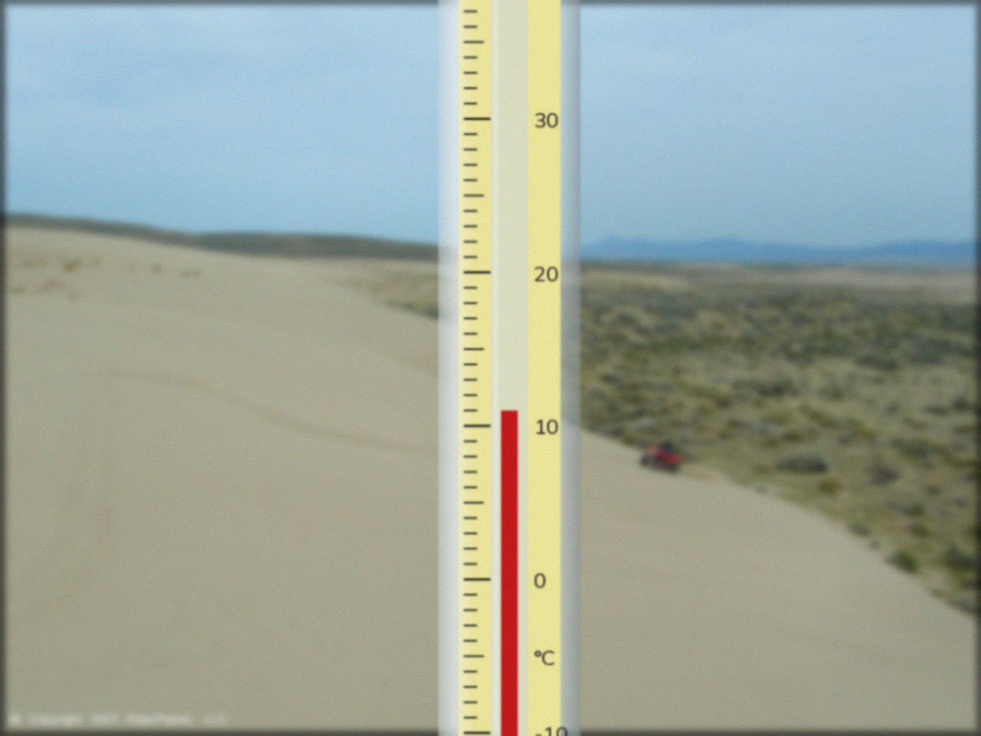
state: 11 °C
